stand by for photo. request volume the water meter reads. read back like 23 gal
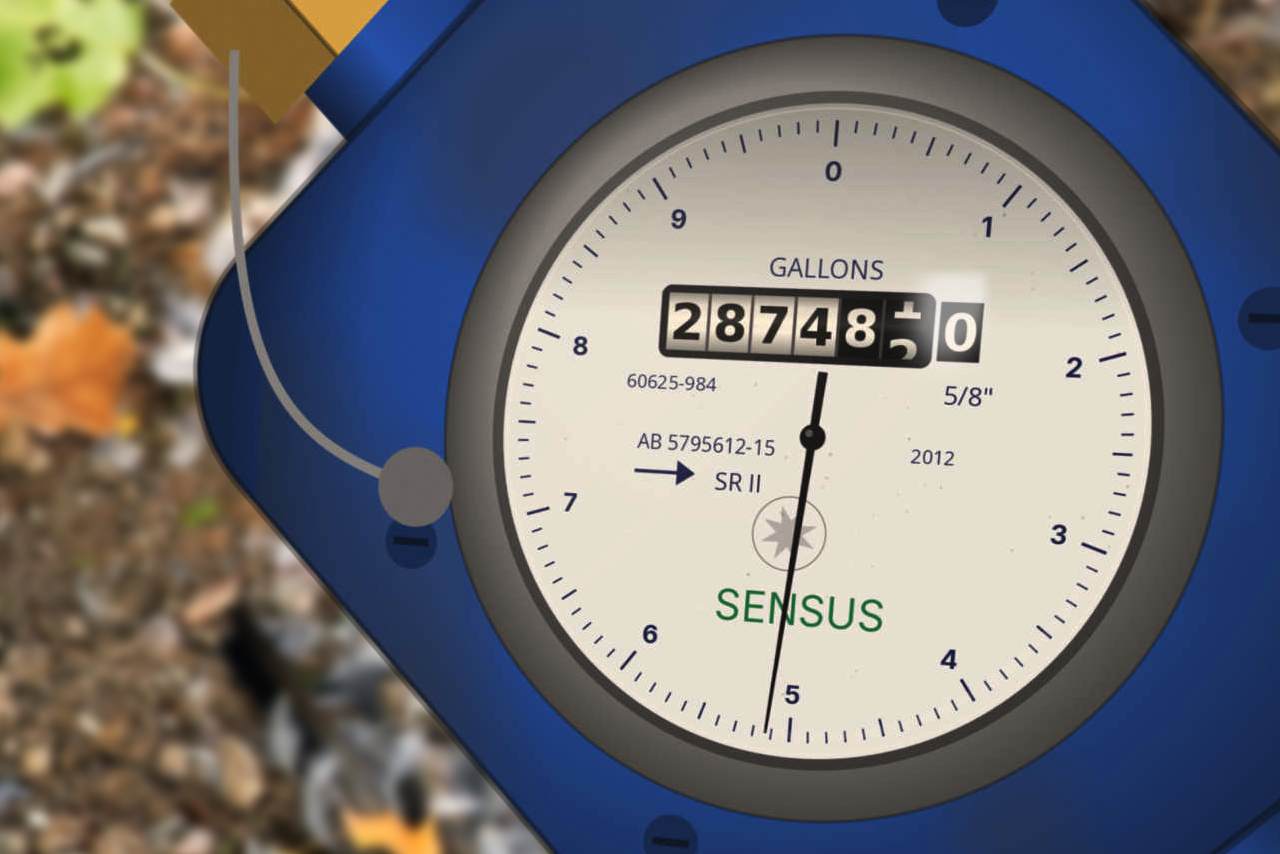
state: 2874815.1 gal
